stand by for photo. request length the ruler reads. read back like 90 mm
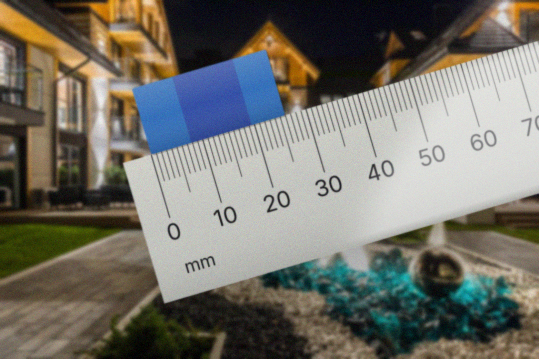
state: 26 mm
